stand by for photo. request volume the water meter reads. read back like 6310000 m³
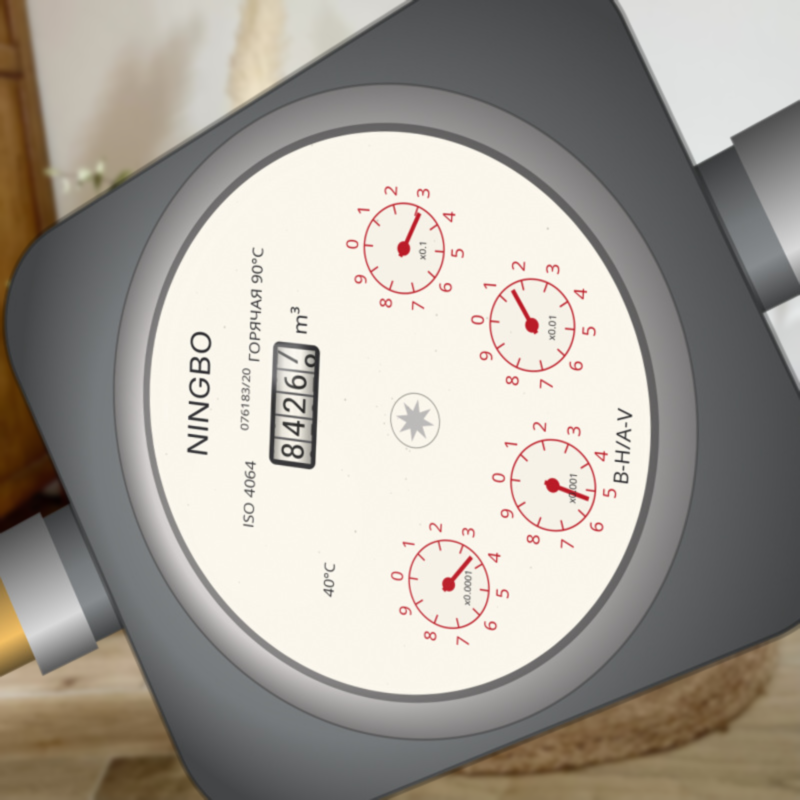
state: 84267.3153 m³
